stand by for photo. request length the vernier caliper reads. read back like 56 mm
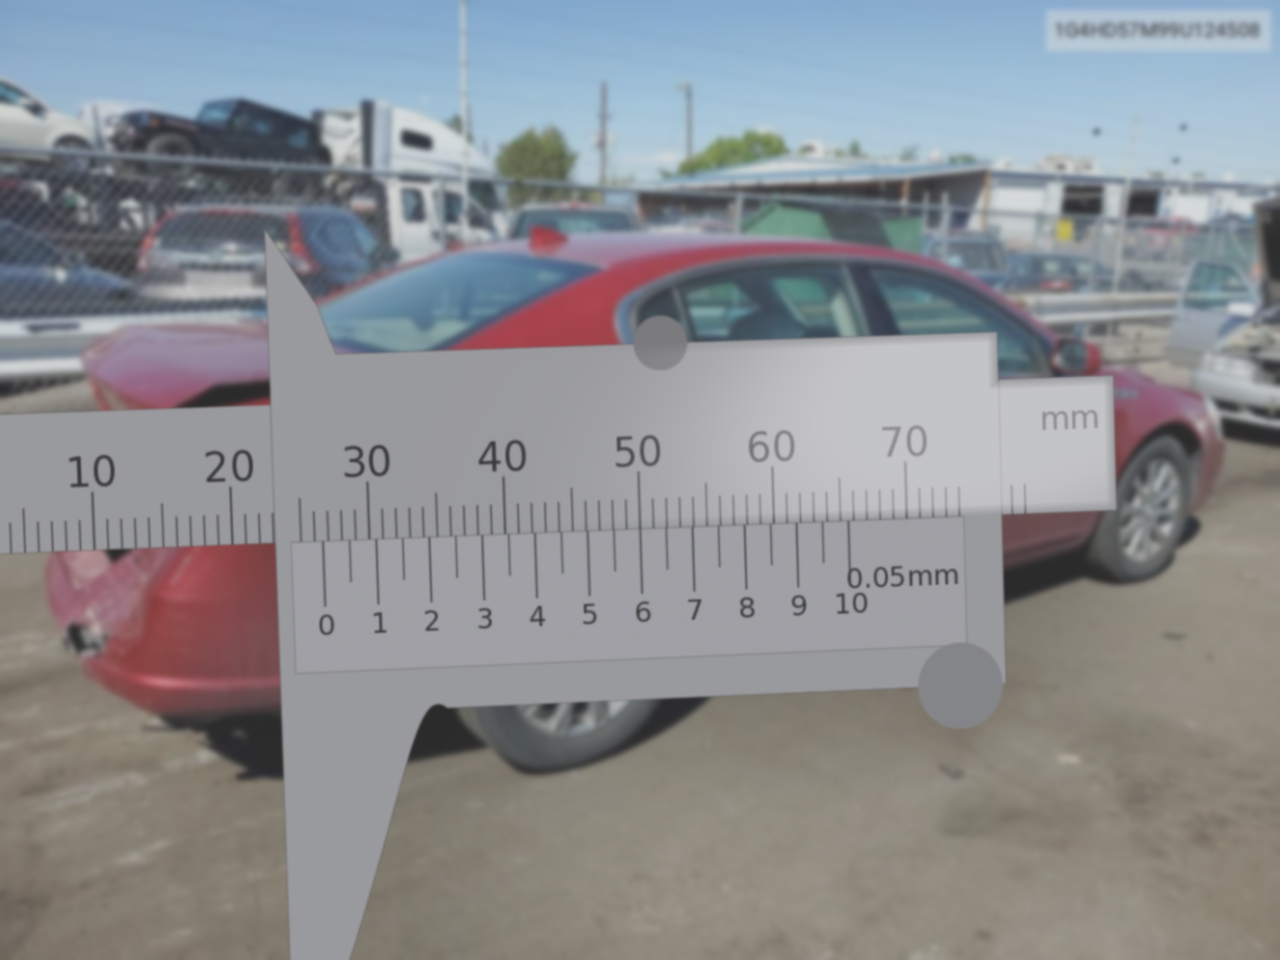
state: 26.6 mm
